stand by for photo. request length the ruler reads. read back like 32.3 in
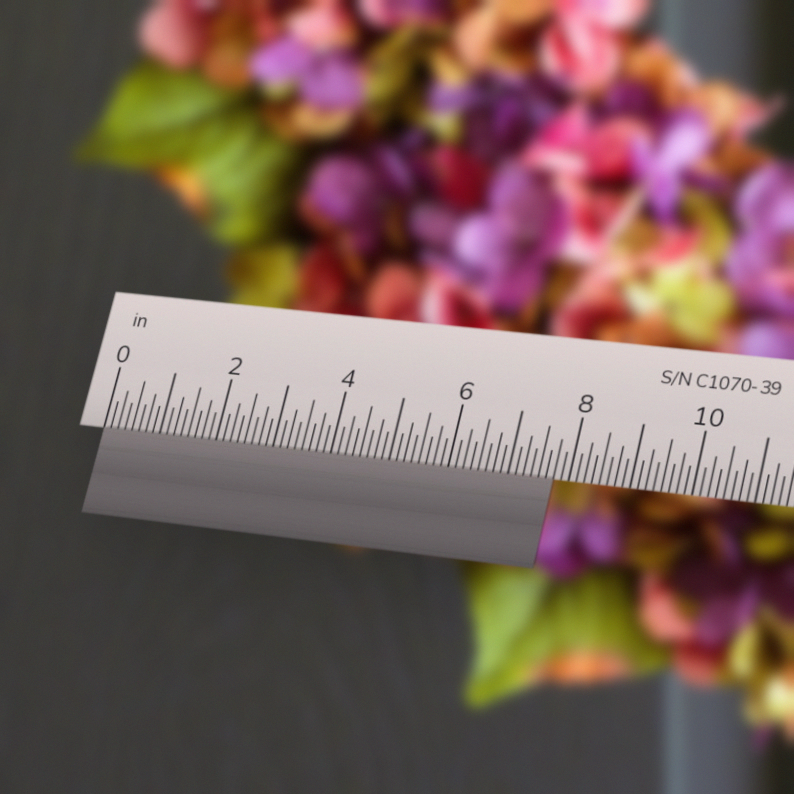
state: 7.75 in
